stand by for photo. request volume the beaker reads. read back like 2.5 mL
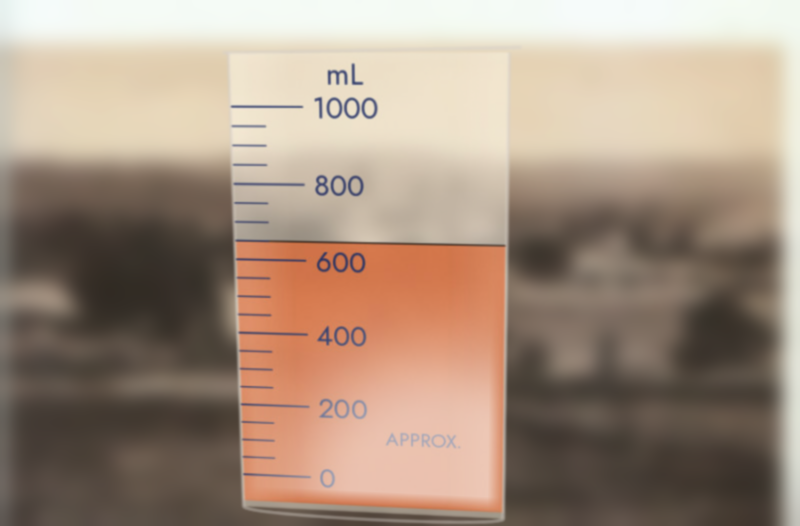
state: 650 mL
